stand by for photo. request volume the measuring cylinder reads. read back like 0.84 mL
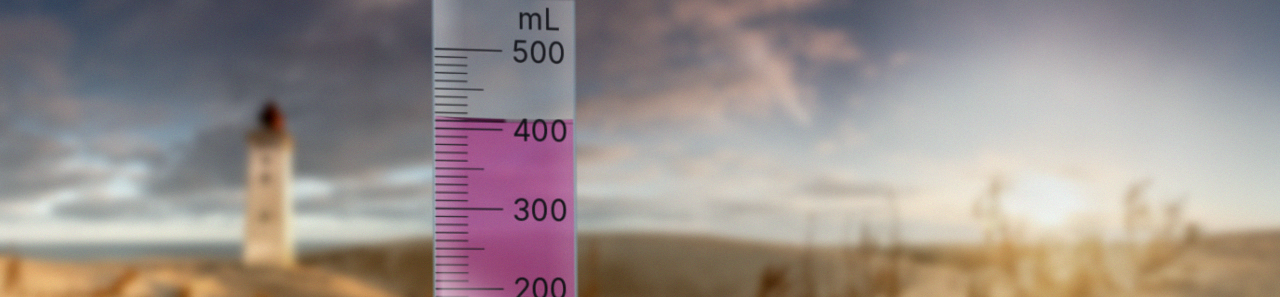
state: 410 mL
